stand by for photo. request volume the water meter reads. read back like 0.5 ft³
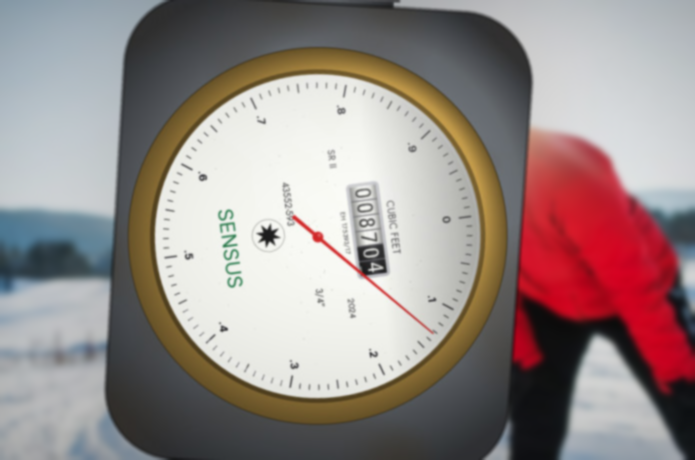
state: 8704.13 ft³
